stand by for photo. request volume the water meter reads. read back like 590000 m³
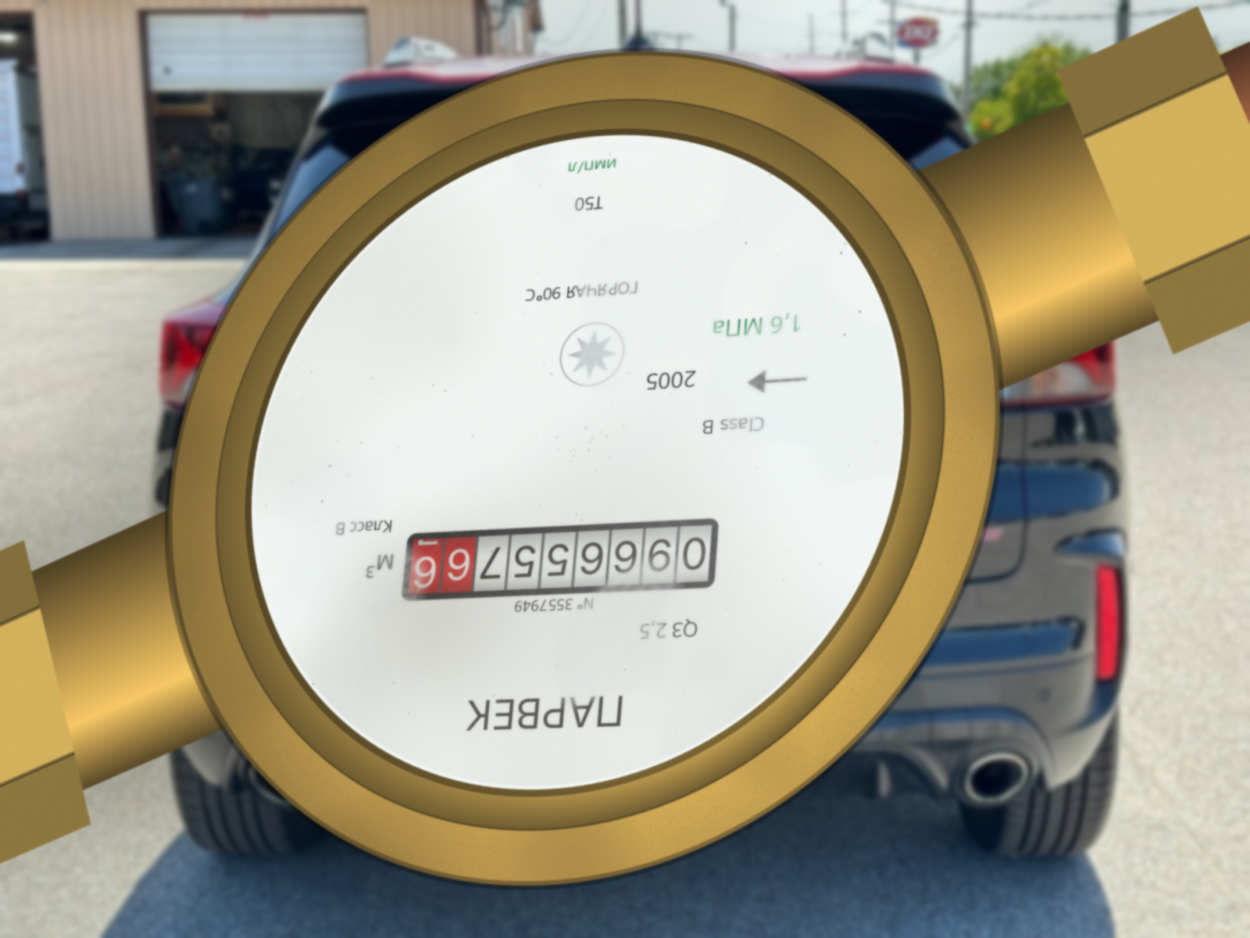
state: 966557.66 m³
